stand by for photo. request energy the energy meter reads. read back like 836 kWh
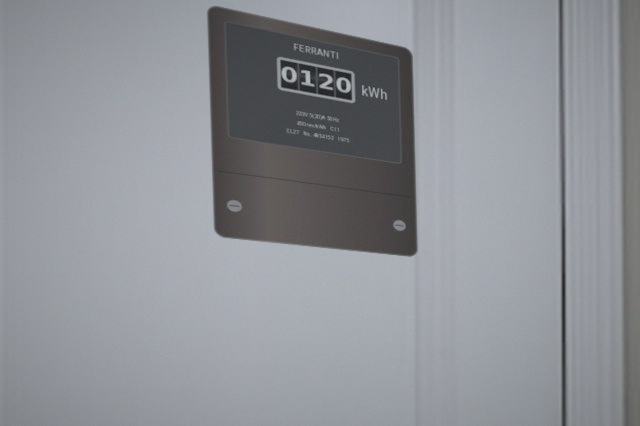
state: 120 kWh
